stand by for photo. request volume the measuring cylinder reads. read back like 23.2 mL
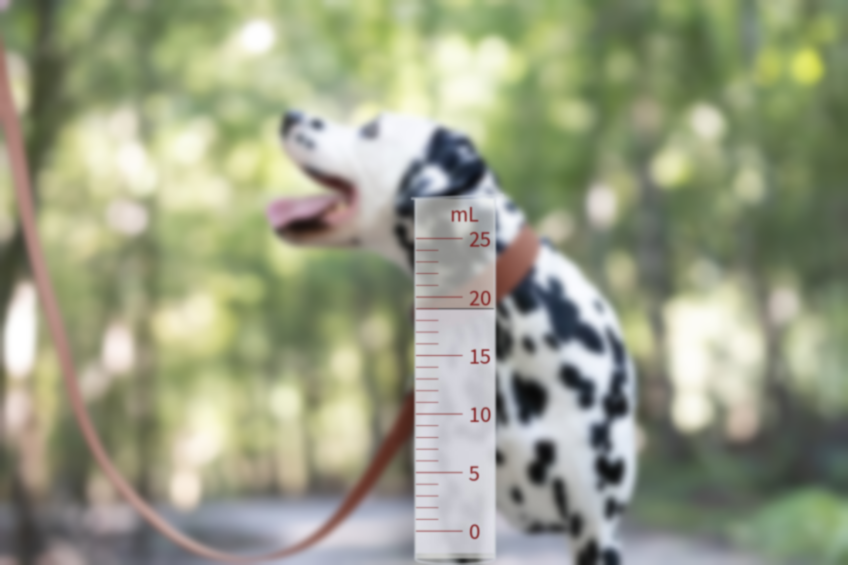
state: 19 mL
